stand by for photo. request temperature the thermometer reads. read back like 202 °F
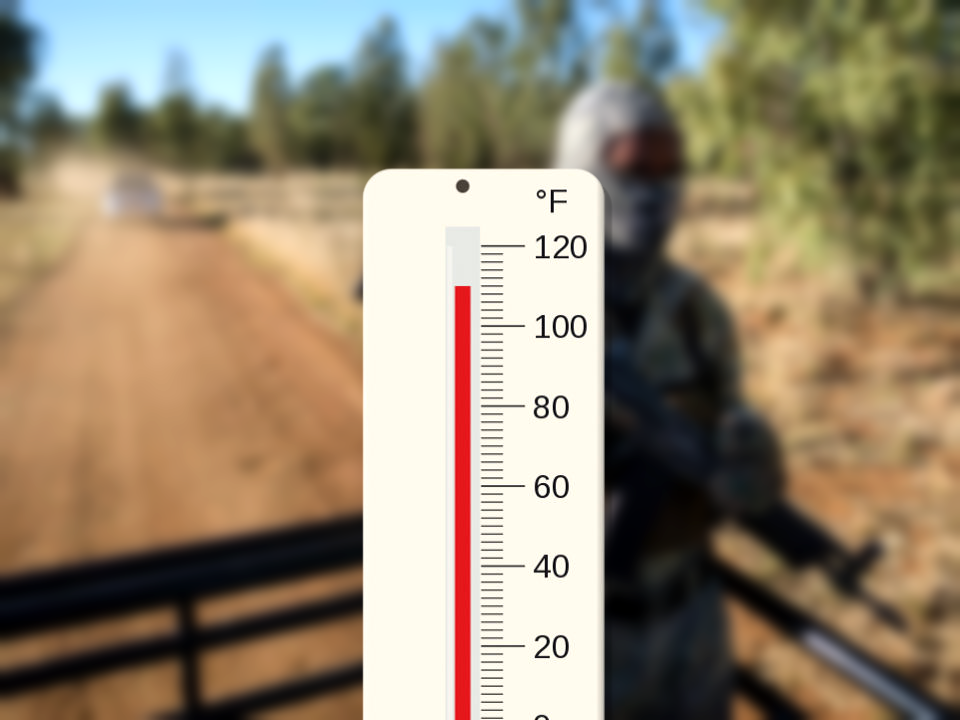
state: 110 °F
